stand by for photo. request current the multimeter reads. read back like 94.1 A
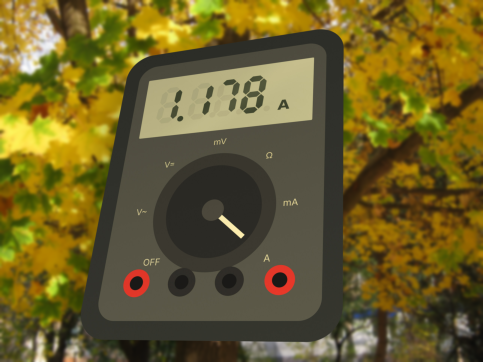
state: 1.178 A
